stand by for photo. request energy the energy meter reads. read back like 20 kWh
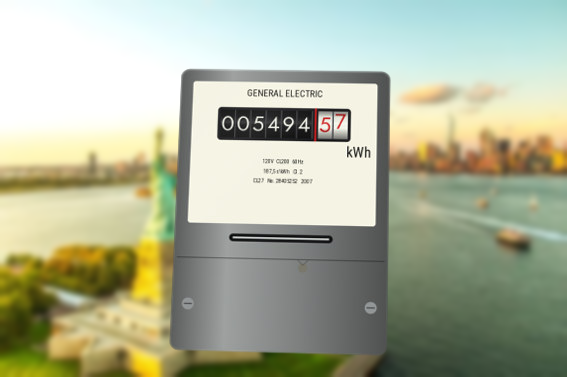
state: 5494.57 kWh
